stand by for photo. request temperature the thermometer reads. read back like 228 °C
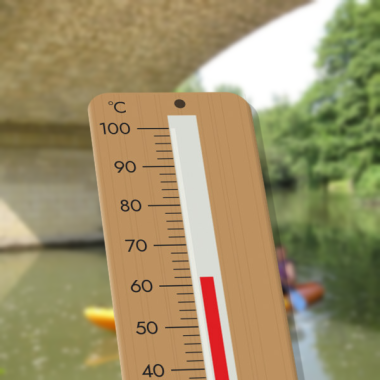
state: 62 °C
